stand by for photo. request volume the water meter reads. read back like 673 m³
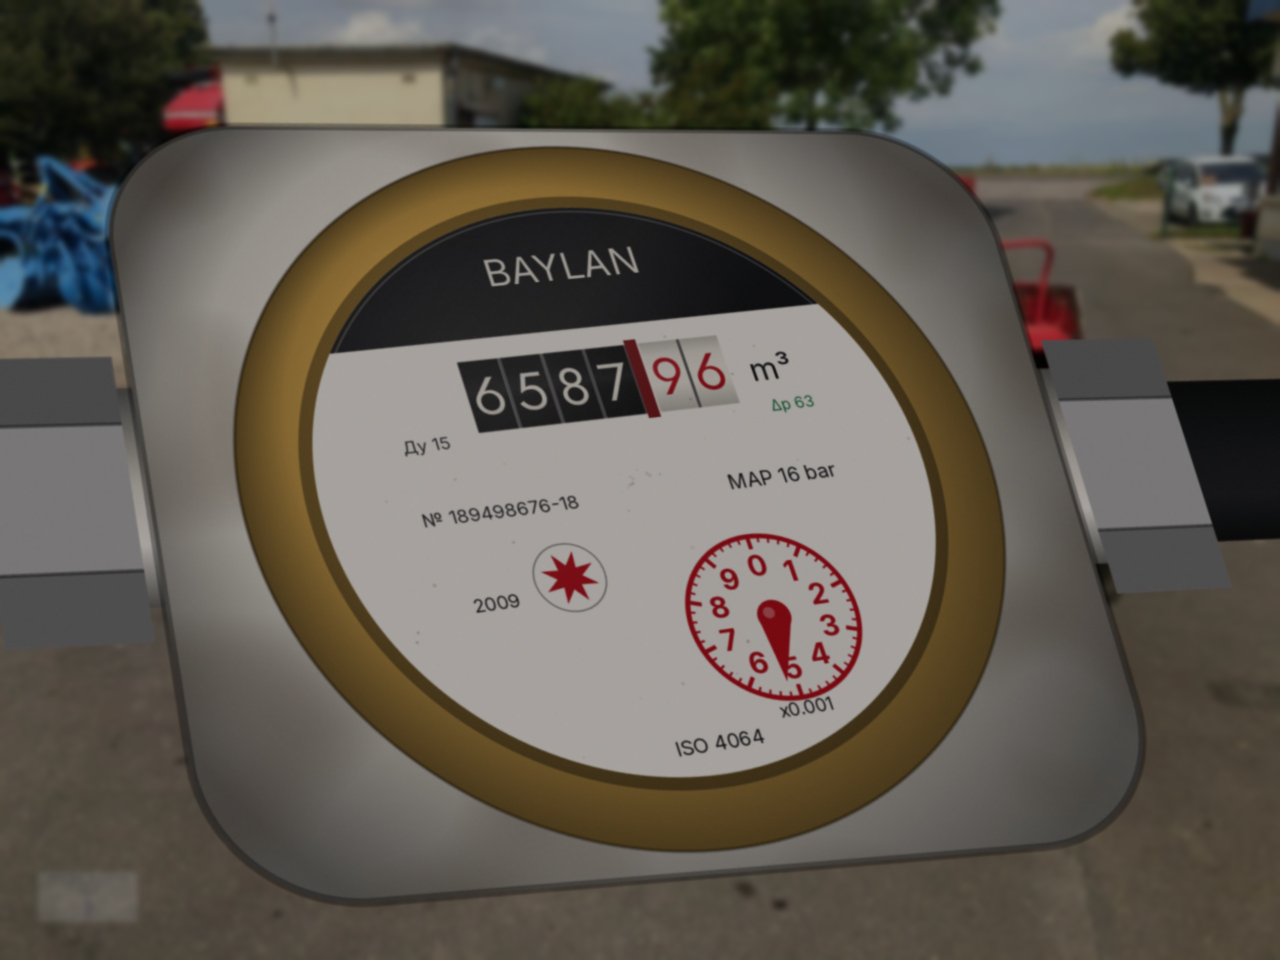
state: 6587.965 m³
